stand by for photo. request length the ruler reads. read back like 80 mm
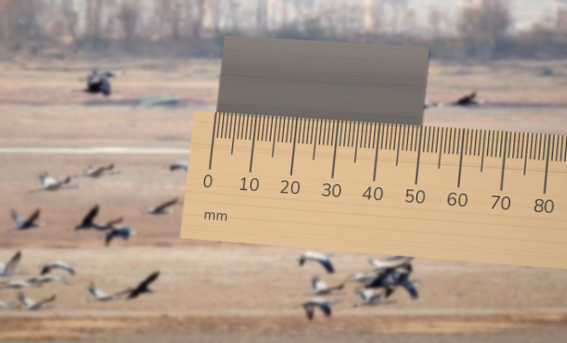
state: 50 mm
